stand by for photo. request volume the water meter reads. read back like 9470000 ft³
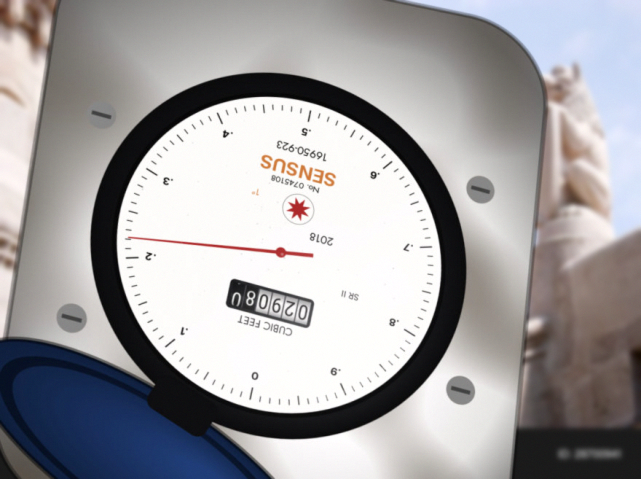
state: 29080.22 ft³
